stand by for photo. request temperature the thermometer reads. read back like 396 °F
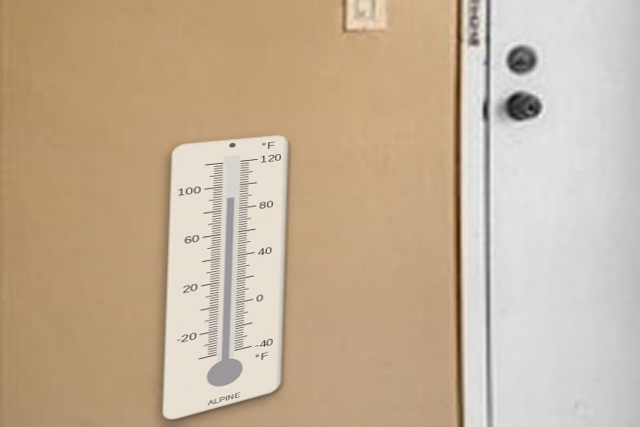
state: 90 °F
